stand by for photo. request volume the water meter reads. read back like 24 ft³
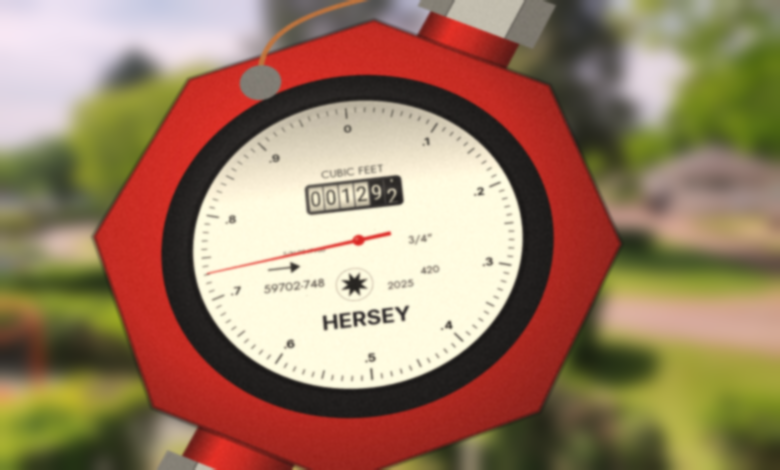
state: 1291.73 ft³
